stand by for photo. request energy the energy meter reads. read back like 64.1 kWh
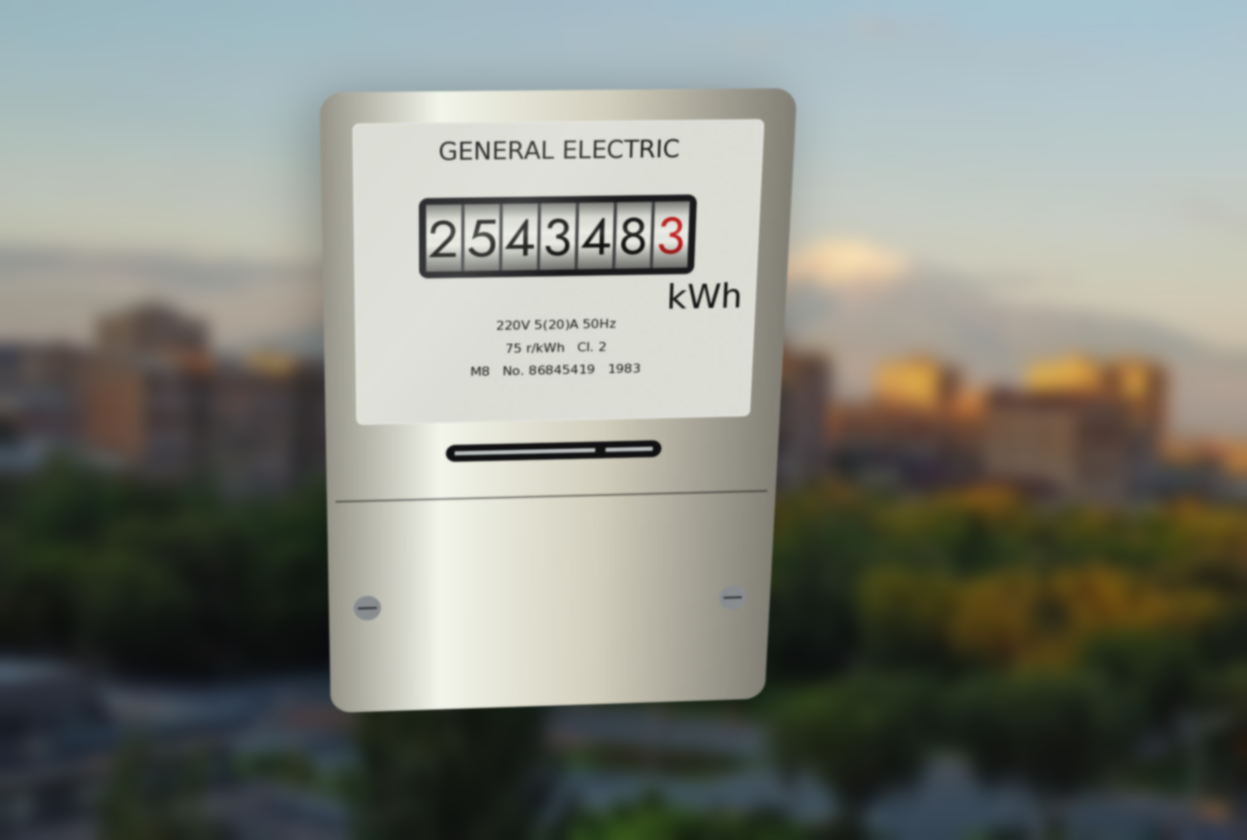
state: 254348.3 kWh
